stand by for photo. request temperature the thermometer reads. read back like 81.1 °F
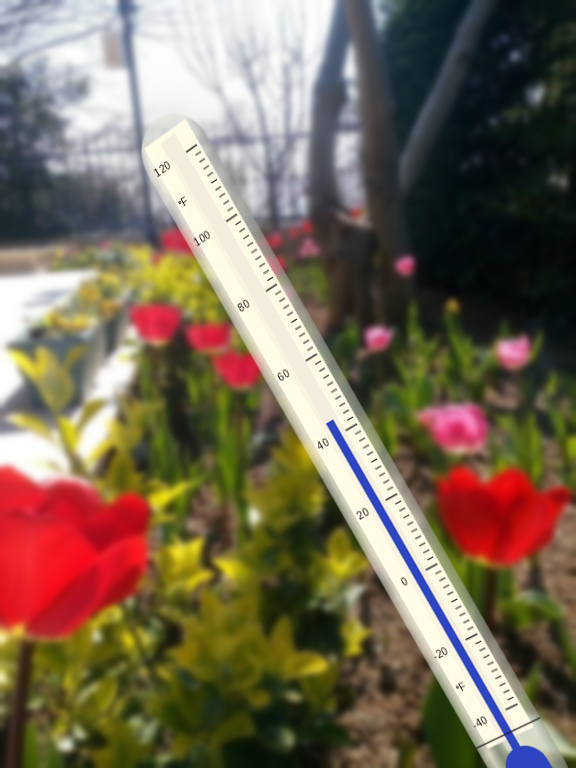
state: 44 °F
